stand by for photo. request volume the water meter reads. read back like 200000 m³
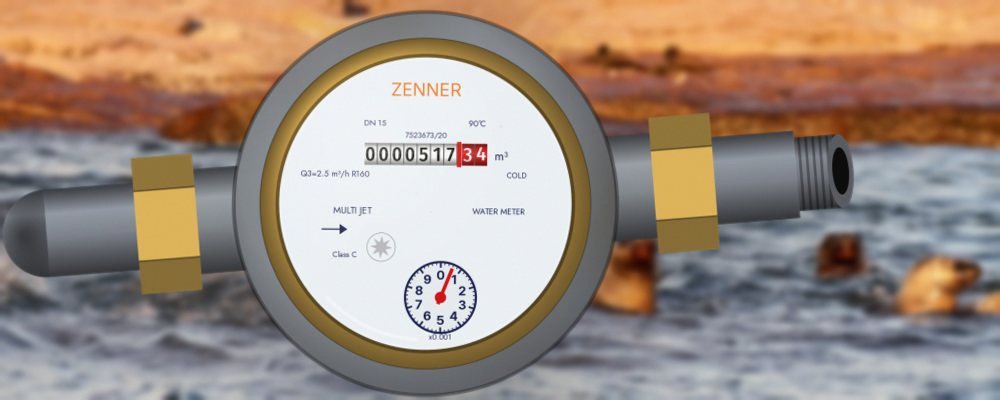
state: 517.340 m³
